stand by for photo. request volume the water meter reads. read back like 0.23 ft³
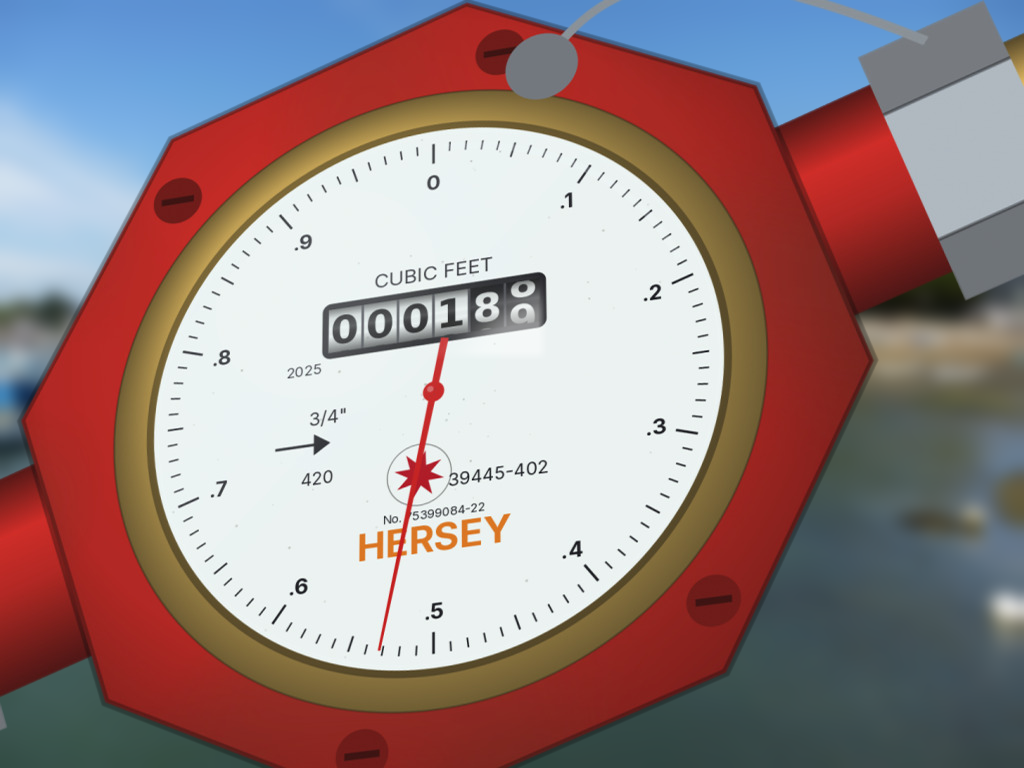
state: 188.53 ft³
